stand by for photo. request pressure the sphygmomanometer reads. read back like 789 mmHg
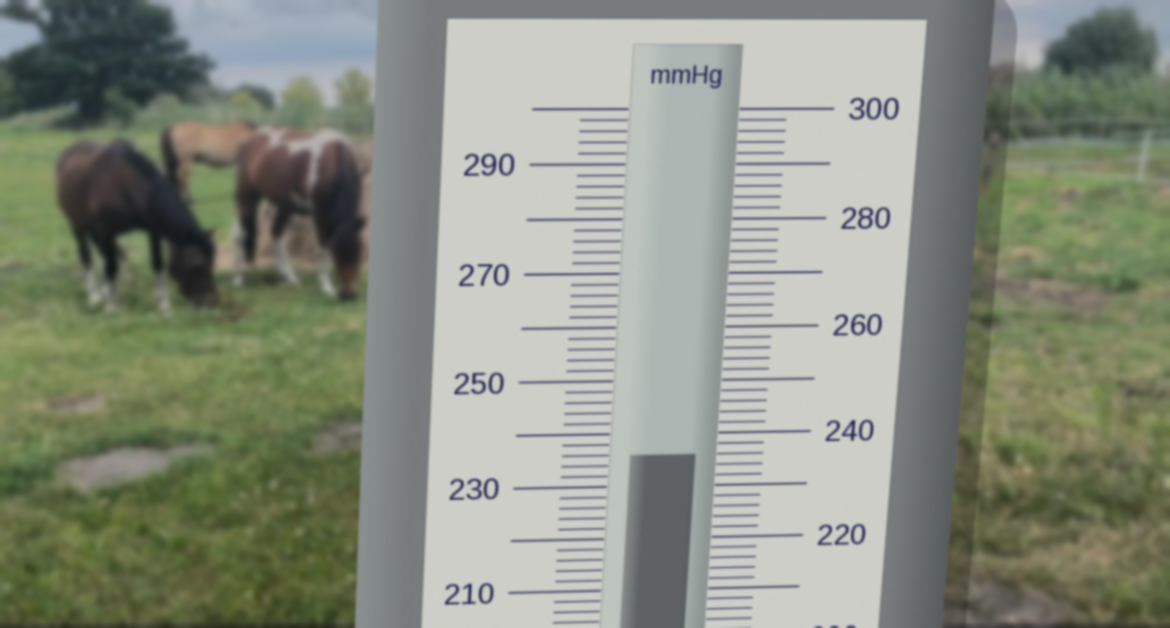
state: 236 mmHg
